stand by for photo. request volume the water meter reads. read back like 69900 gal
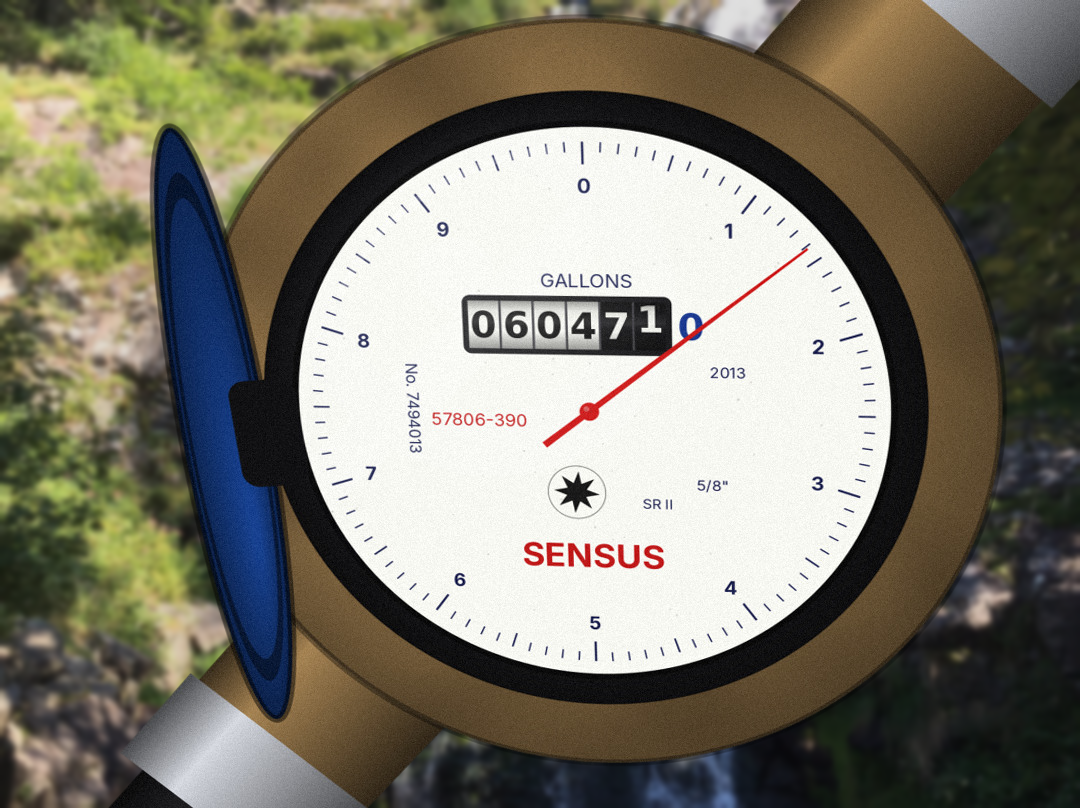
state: 604711.4 gal
